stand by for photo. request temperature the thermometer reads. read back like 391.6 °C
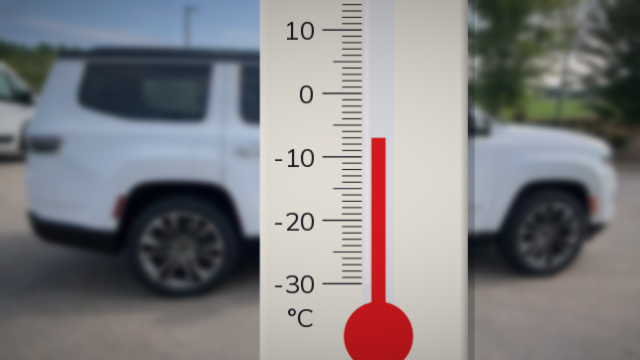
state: -7 °C
